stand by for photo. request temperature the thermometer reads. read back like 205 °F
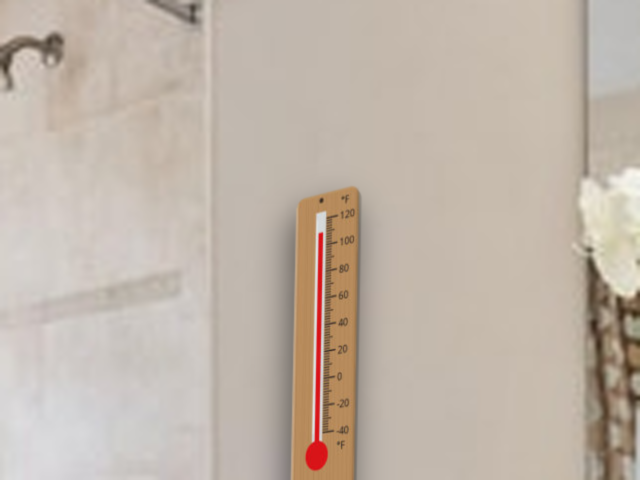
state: 110 °F
